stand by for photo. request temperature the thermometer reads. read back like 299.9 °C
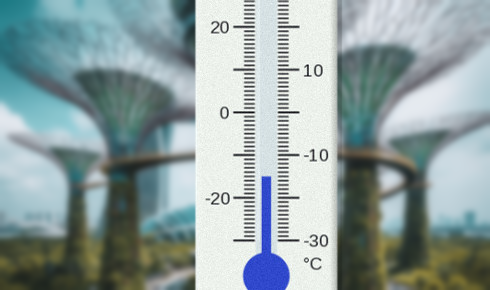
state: -15 °C
